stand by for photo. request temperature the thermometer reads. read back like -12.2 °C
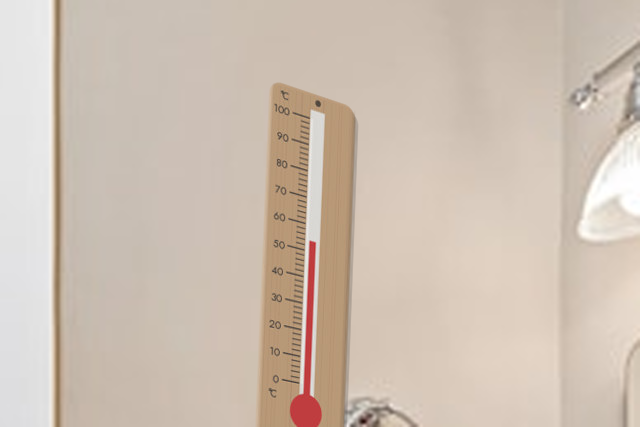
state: 54 °C
